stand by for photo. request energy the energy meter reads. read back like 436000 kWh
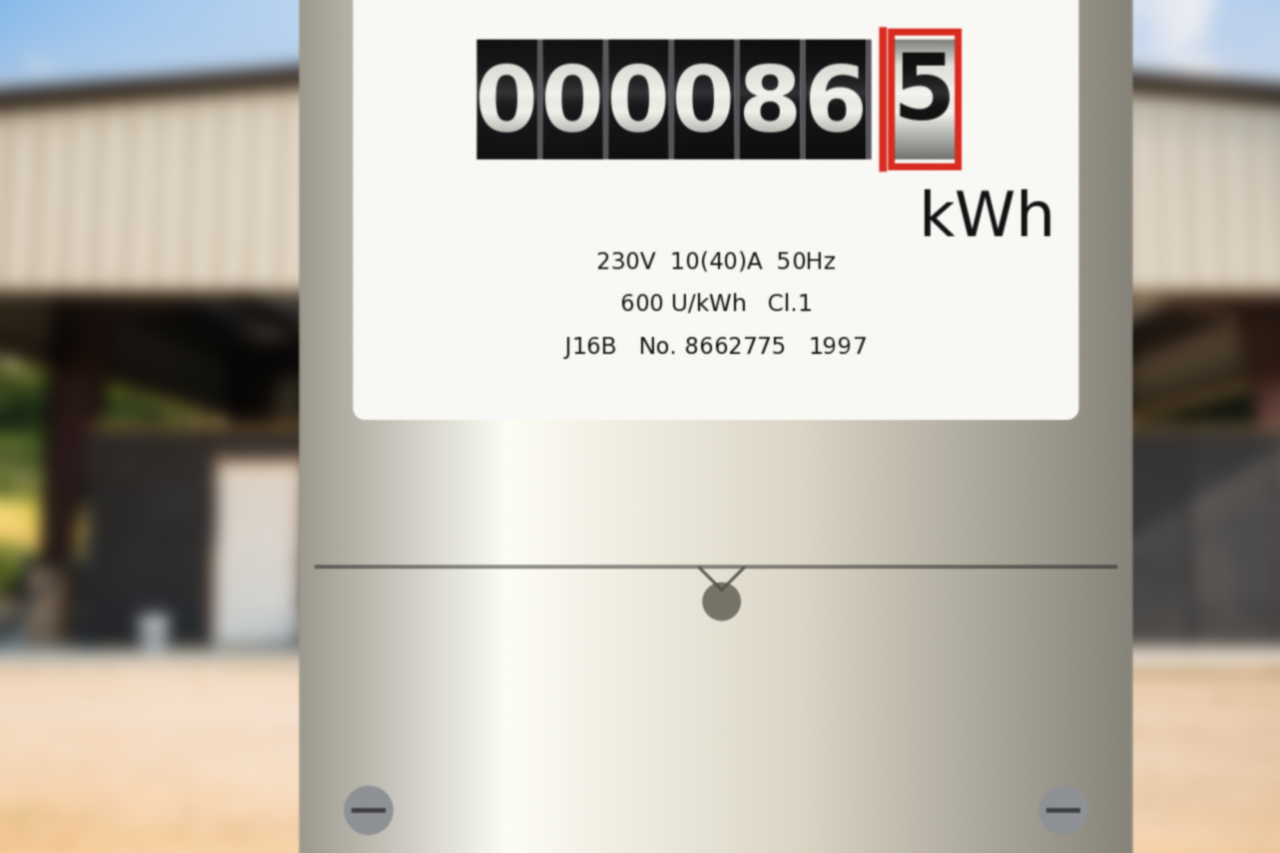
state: 86.5 kWh
